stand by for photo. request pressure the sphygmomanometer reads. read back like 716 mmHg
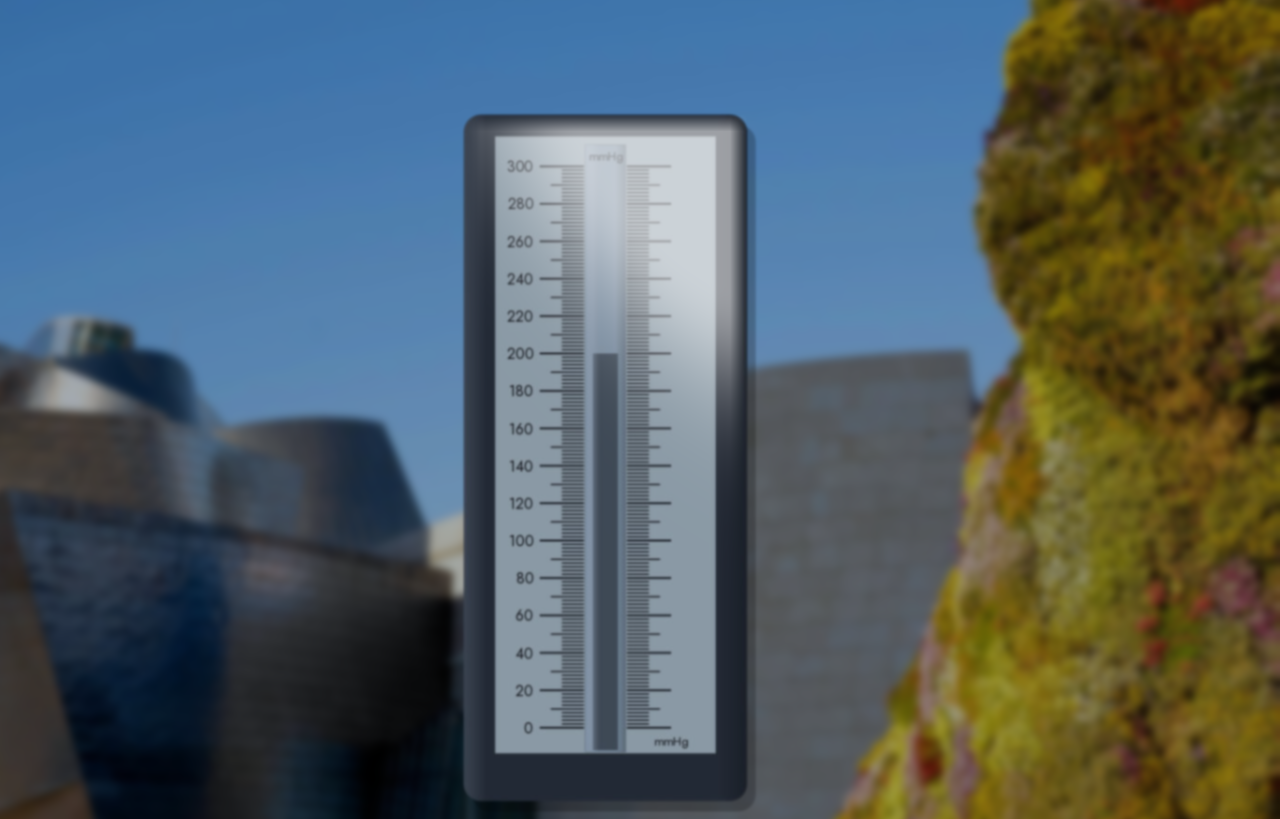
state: 200 mmHg
